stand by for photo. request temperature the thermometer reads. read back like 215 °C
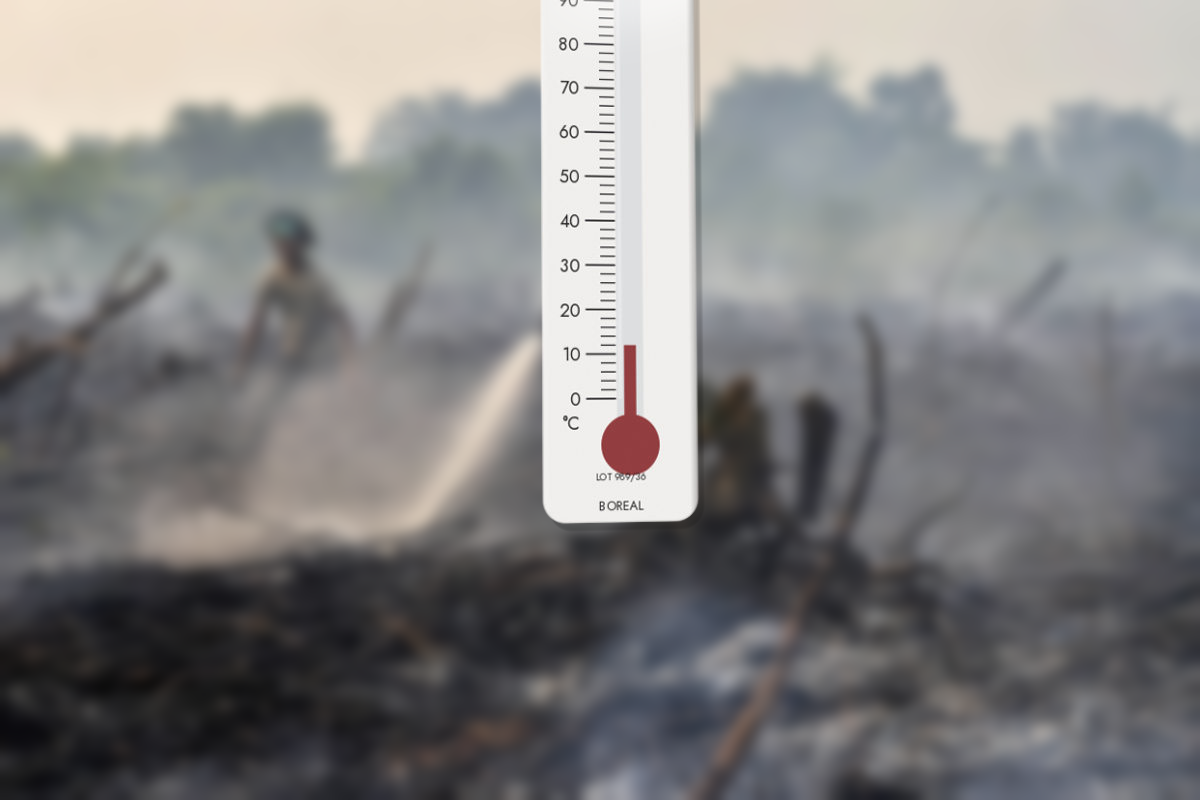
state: 12 °C
